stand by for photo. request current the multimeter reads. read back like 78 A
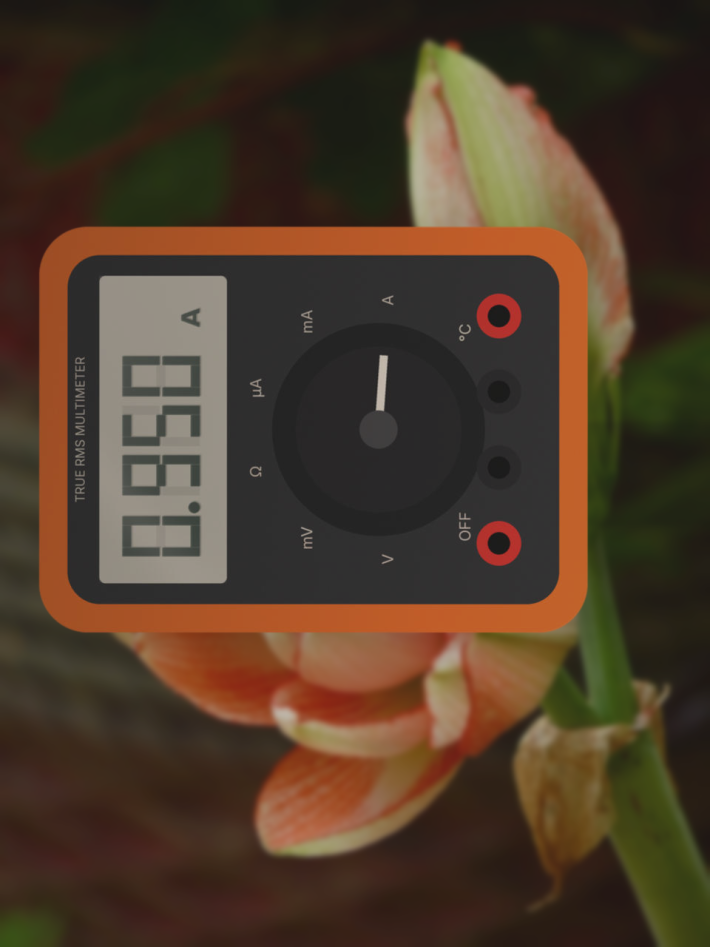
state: 0.950 A
